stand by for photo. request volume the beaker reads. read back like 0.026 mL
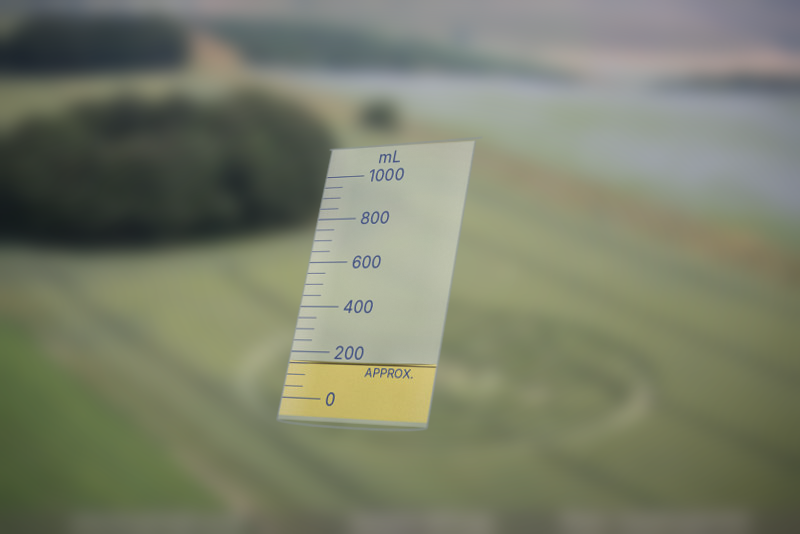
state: 150 mL
